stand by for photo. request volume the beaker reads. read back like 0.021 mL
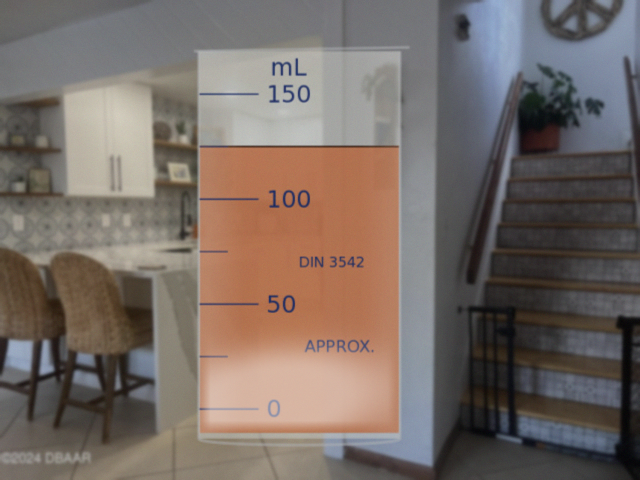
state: 125 mL
